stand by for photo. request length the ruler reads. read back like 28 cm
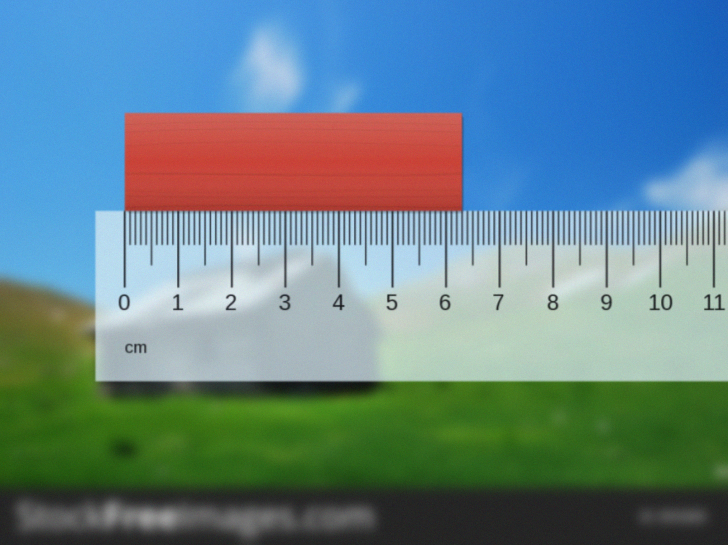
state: 6.3 cm
